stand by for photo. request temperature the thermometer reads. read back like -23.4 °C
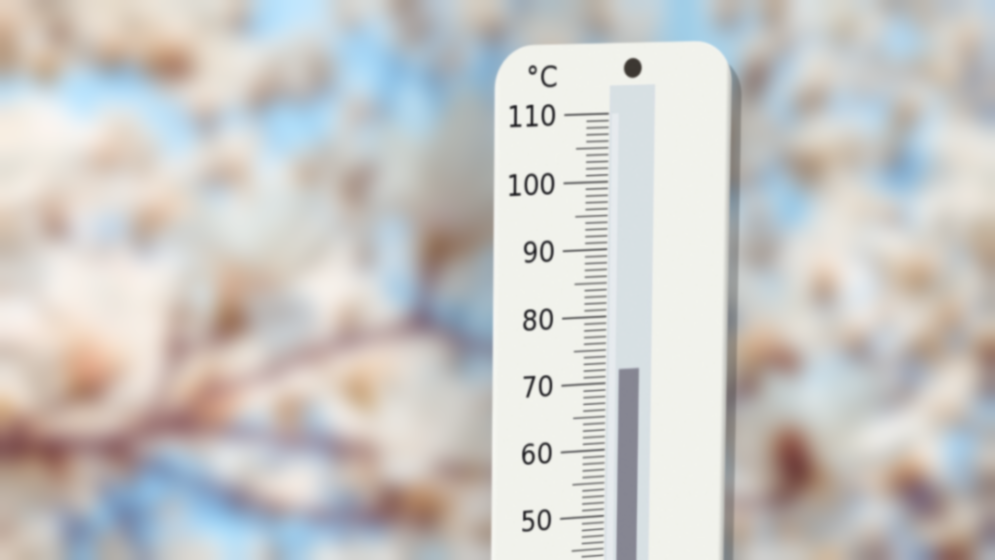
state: 72 °C
